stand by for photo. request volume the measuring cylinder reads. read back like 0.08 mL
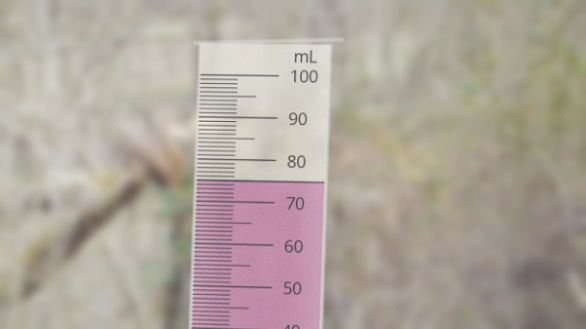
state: 75 mL
